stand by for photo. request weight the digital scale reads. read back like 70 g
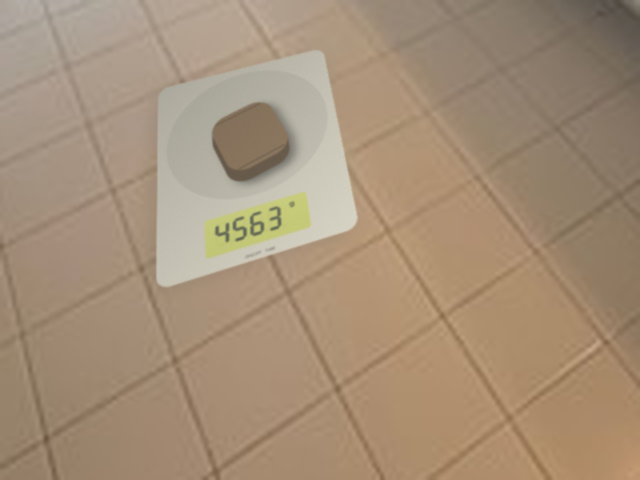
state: 4563 g
